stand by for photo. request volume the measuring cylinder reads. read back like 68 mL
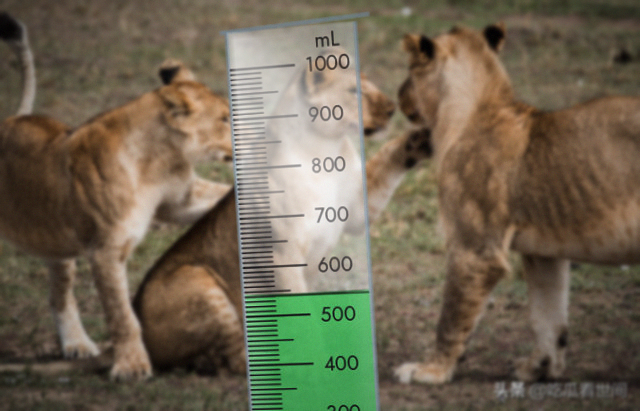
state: 540 mL
